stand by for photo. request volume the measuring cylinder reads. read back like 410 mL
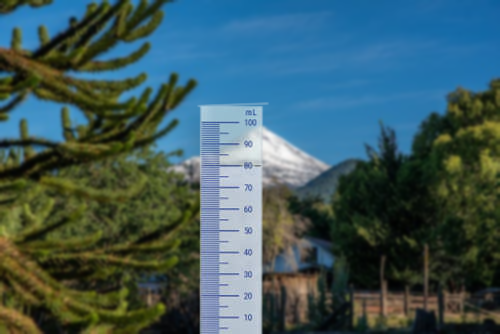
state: 80 mL
